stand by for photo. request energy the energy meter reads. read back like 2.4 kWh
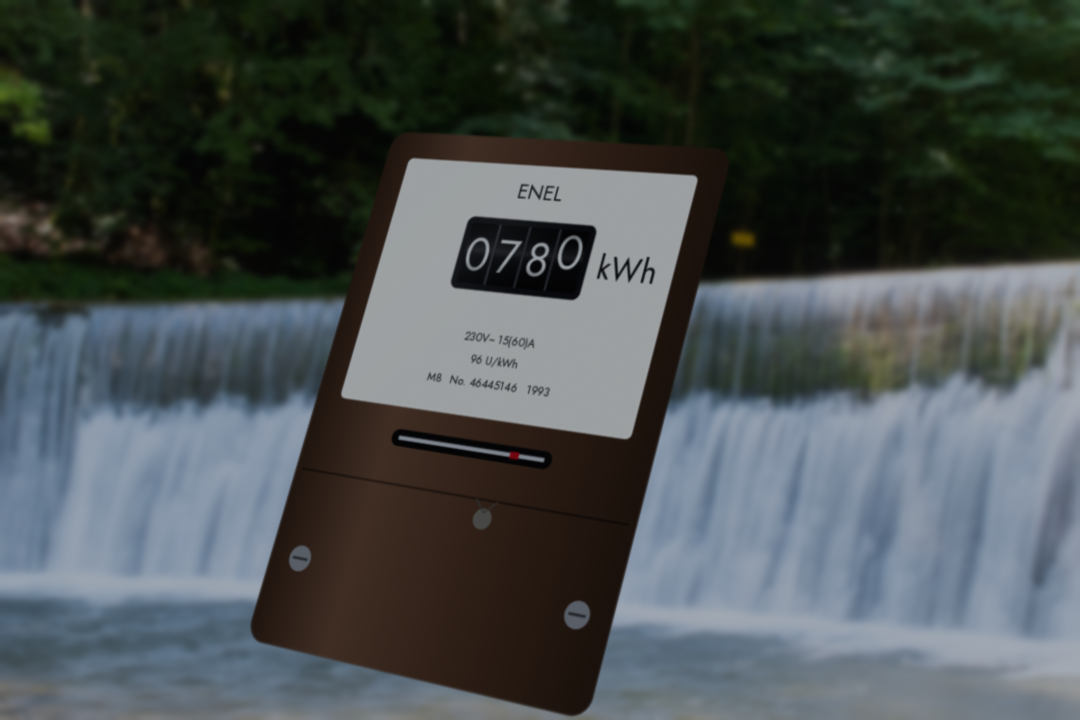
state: 780 kWh
